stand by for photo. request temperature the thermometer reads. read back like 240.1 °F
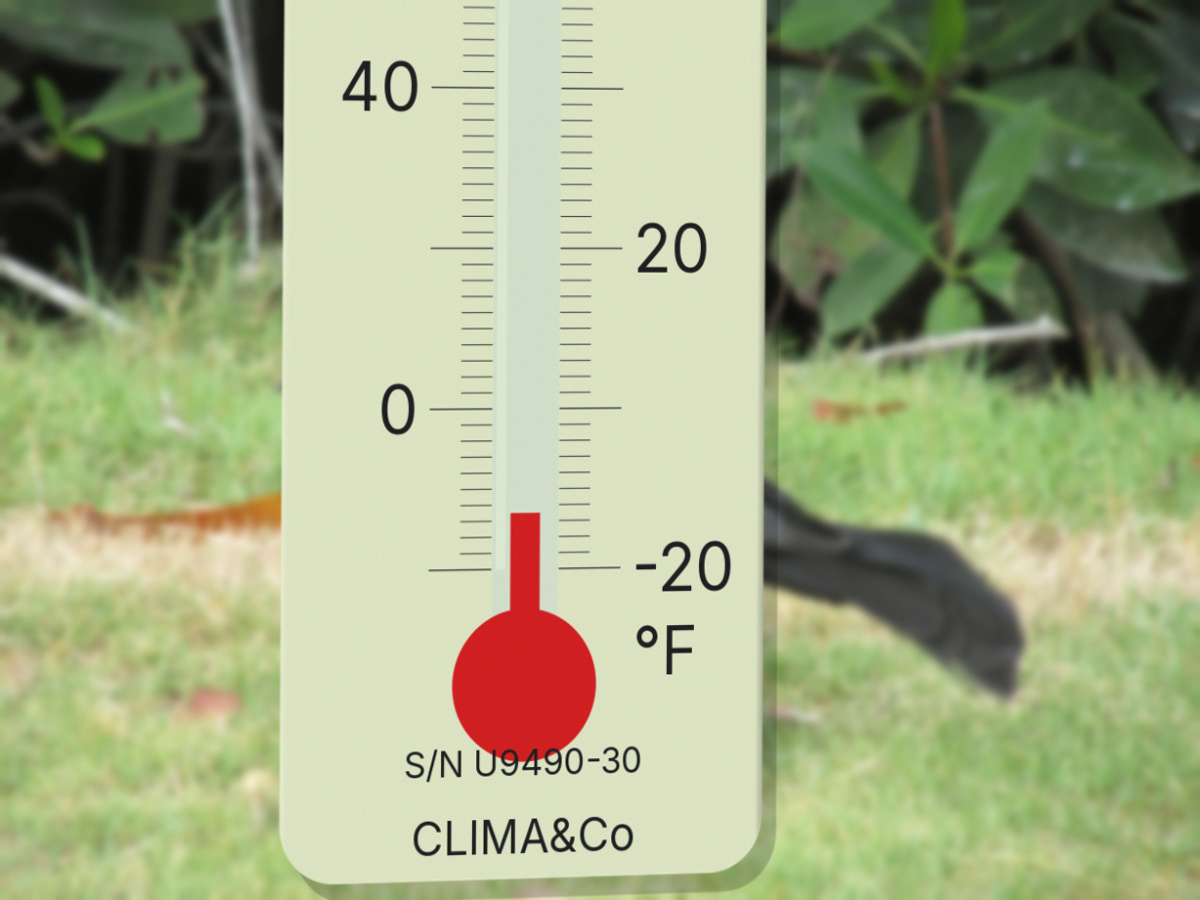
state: -13 °F
